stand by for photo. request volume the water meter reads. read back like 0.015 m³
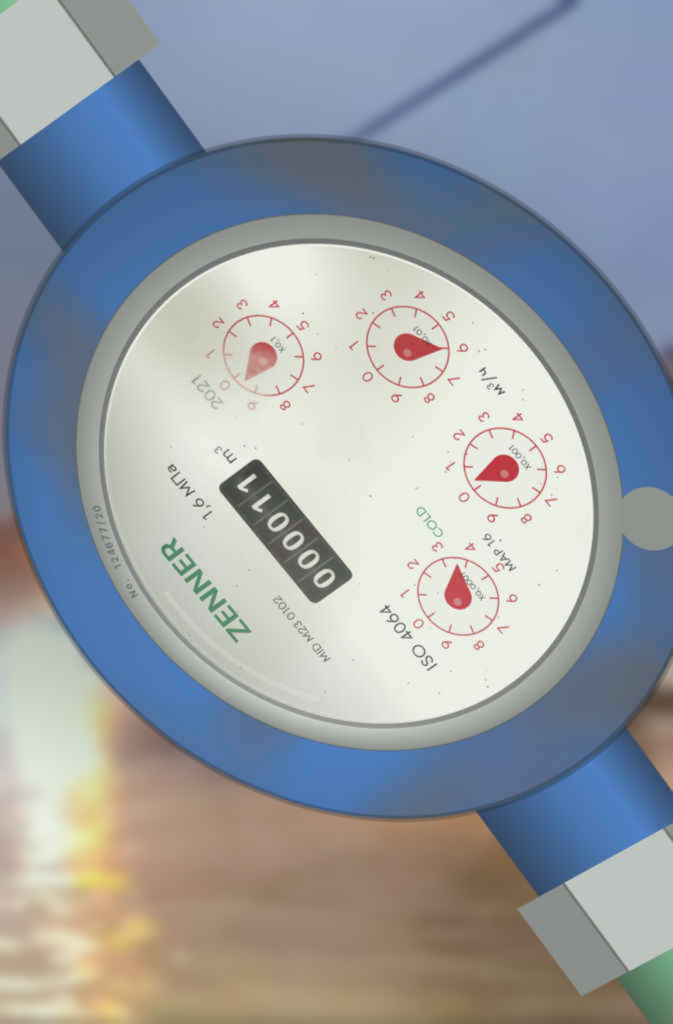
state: 10.9603 m³
